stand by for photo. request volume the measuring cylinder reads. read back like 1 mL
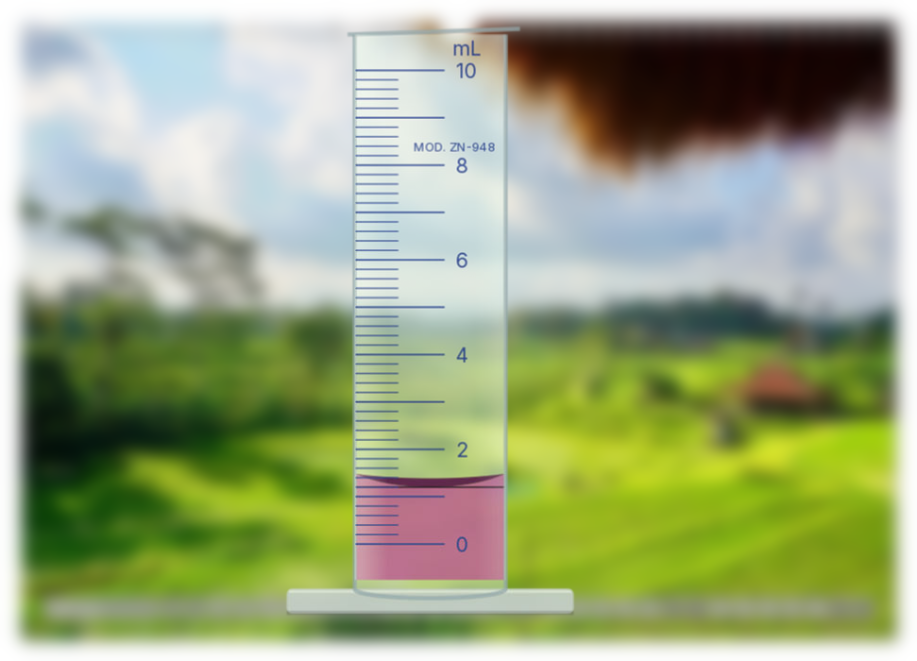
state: 1.2 mL
